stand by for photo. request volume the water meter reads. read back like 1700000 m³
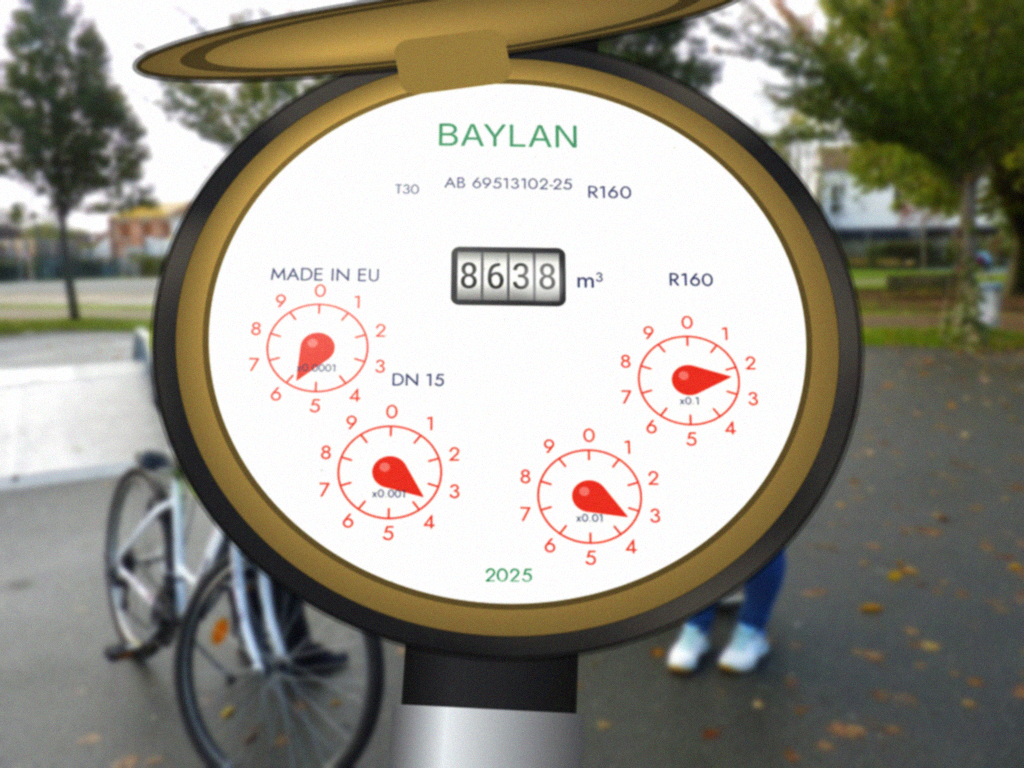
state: 8638.2335 m³
